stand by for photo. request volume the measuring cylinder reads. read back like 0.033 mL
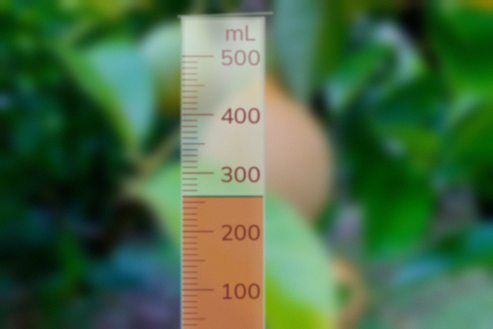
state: 260 mL
